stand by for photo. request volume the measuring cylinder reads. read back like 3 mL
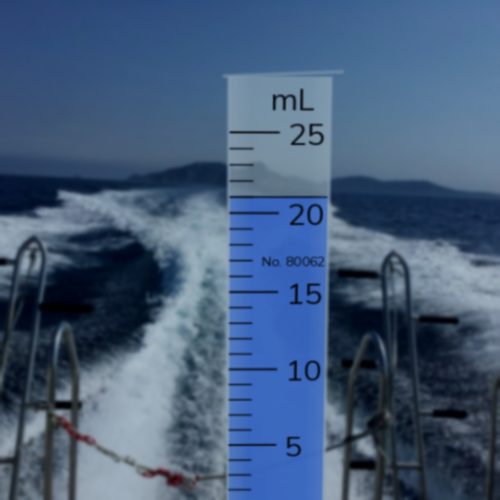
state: 21 mL
